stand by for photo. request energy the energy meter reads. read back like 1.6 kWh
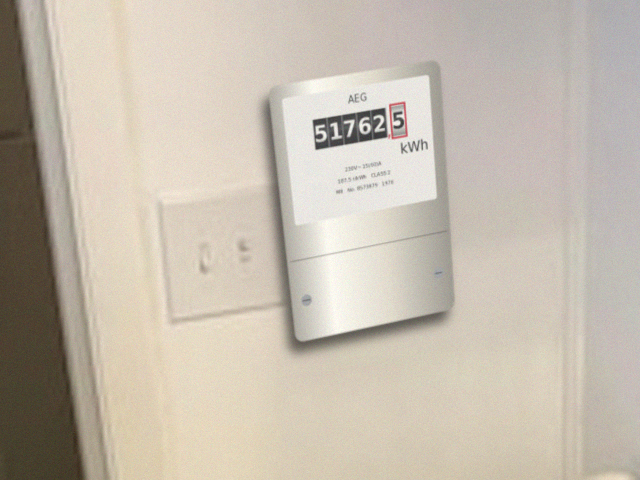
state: 51762.5 kWh
